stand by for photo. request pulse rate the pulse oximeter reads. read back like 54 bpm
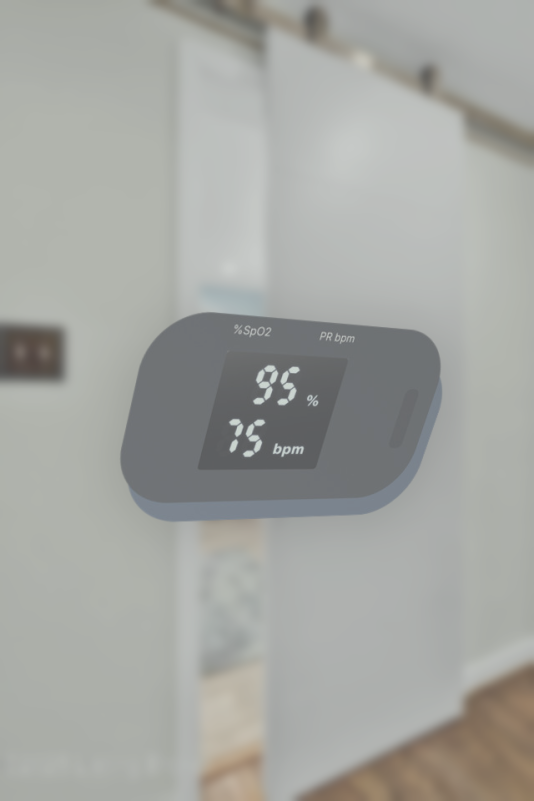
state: 75 bpm
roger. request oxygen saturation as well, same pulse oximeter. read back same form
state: 95 %
